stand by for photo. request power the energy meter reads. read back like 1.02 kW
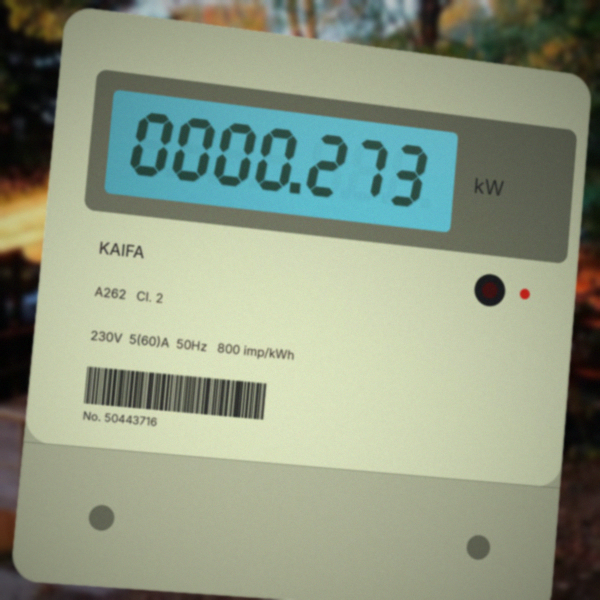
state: 0.273 kW
